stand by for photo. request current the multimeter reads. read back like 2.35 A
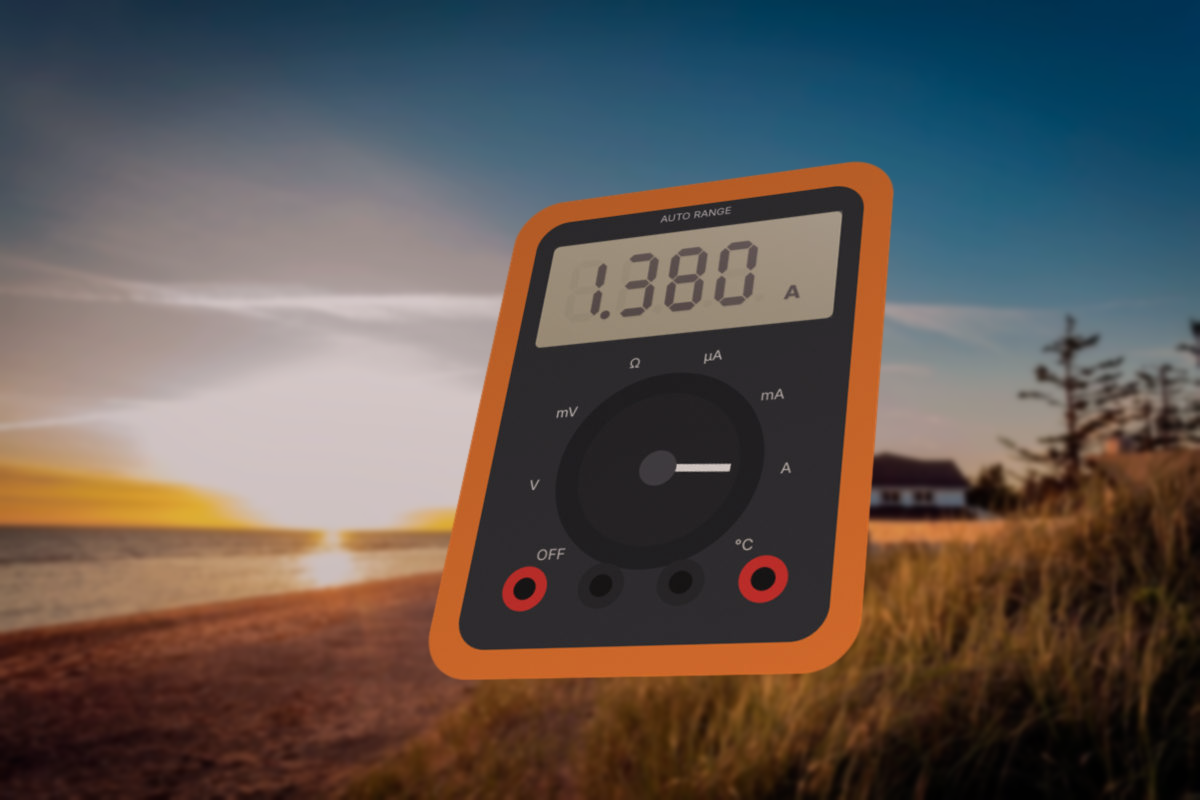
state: 1.380 A
